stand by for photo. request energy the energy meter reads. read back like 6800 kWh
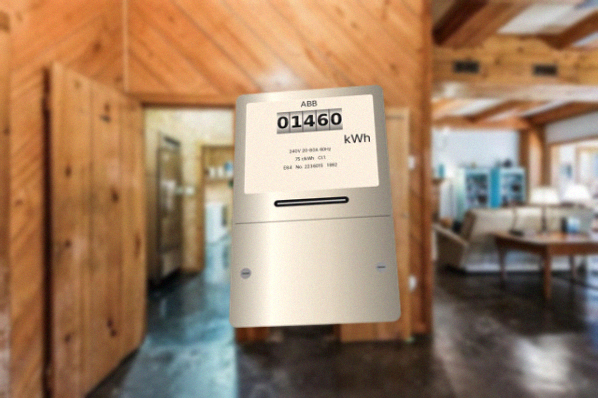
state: 1460 kWh
